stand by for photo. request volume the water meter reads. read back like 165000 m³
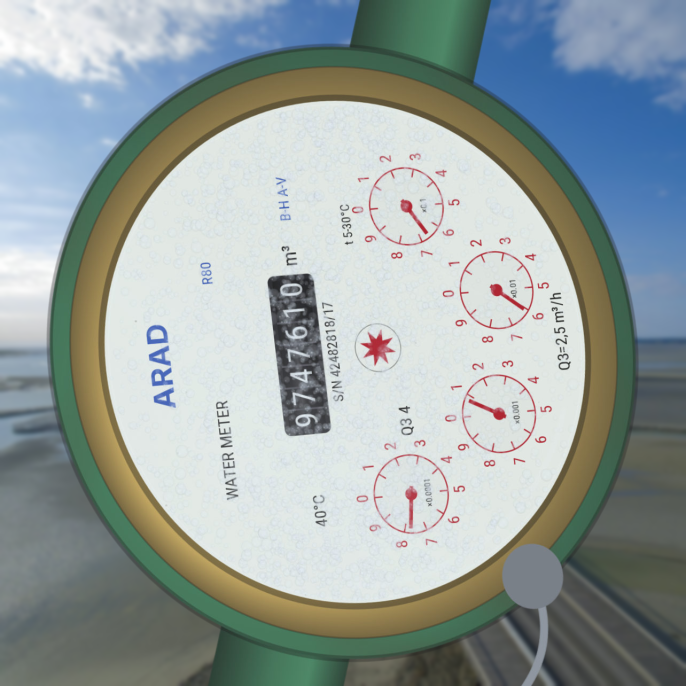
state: 9747610.6607 m³
